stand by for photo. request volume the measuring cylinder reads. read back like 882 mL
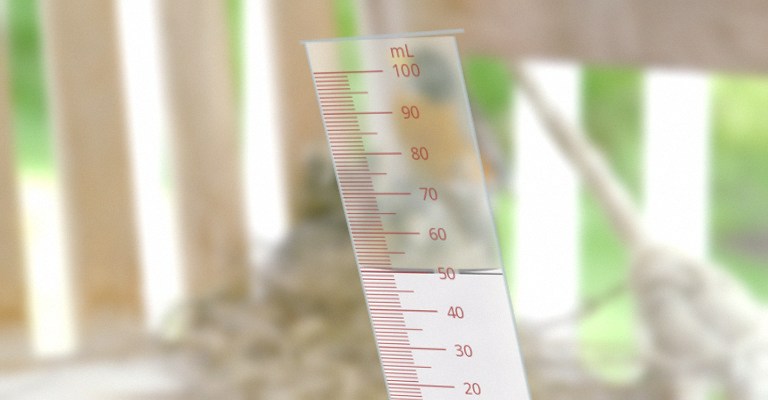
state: 50 mL
